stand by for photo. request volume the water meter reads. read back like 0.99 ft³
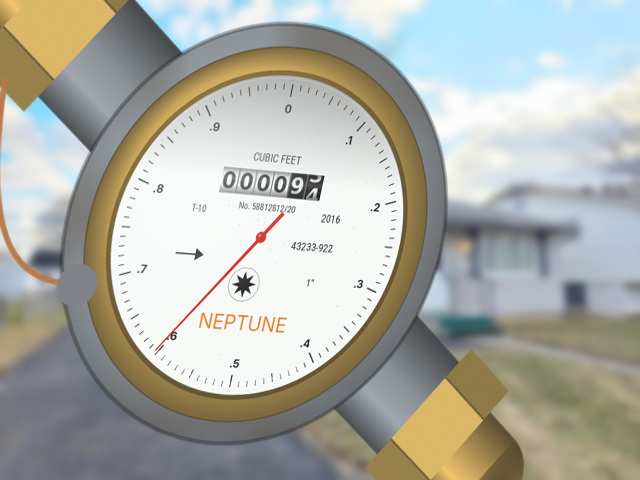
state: 93.60 ft³
